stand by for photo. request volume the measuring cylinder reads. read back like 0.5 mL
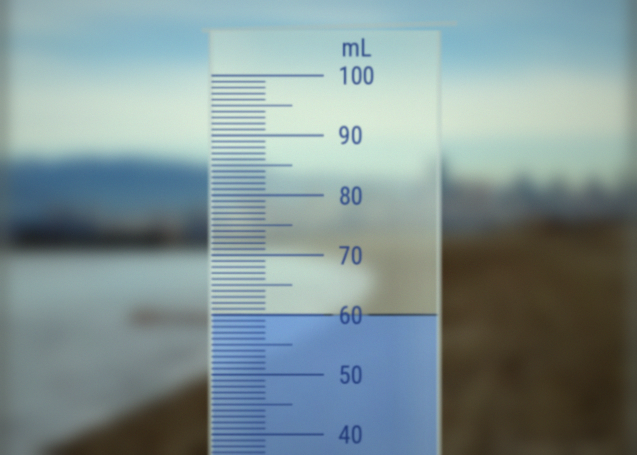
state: 60 mL
